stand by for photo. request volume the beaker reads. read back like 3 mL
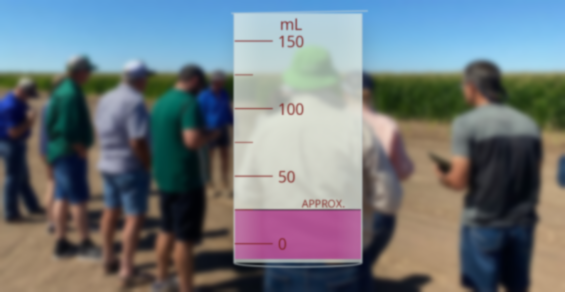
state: 25 mL
